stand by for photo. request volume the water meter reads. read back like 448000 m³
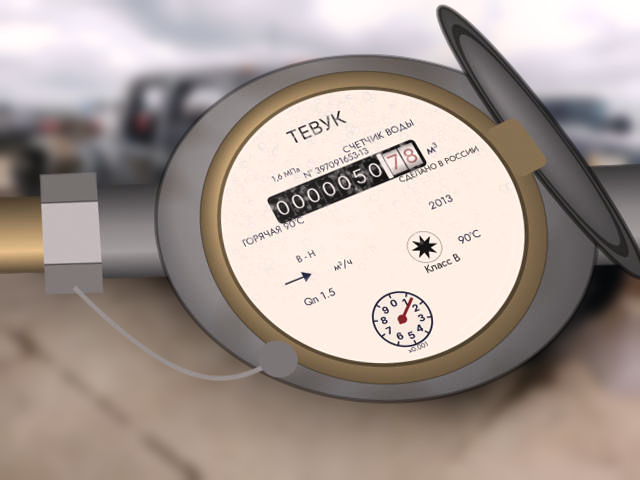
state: 50.781 m³
